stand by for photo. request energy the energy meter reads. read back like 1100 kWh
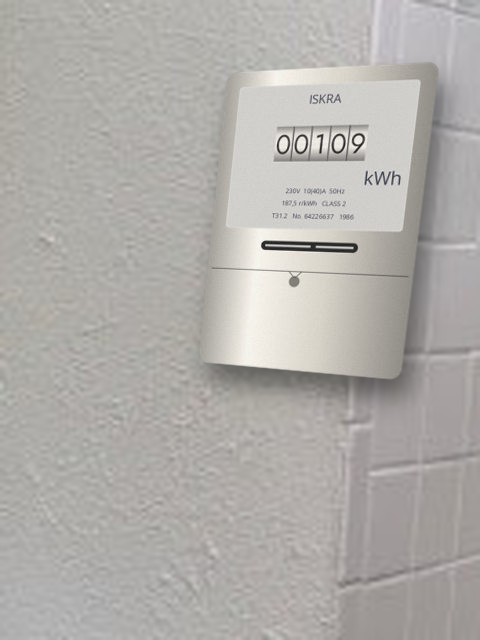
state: 109 kWh
